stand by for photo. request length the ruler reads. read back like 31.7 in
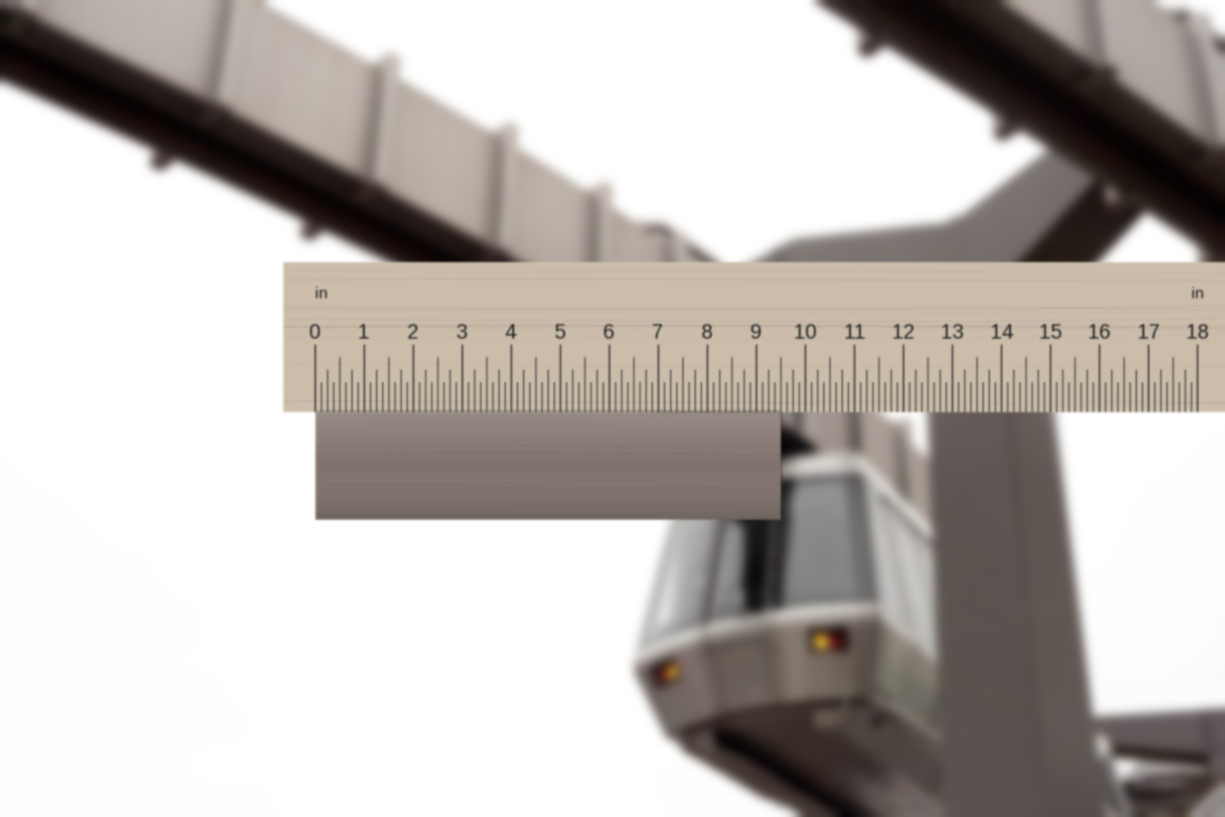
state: 9.5 in
